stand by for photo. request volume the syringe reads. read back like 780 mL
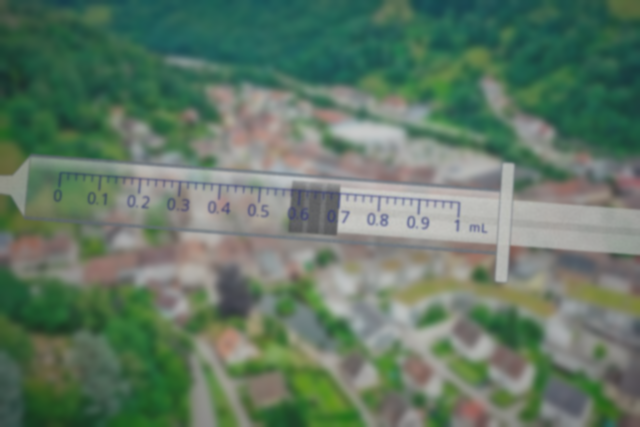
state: 0.58 mL
